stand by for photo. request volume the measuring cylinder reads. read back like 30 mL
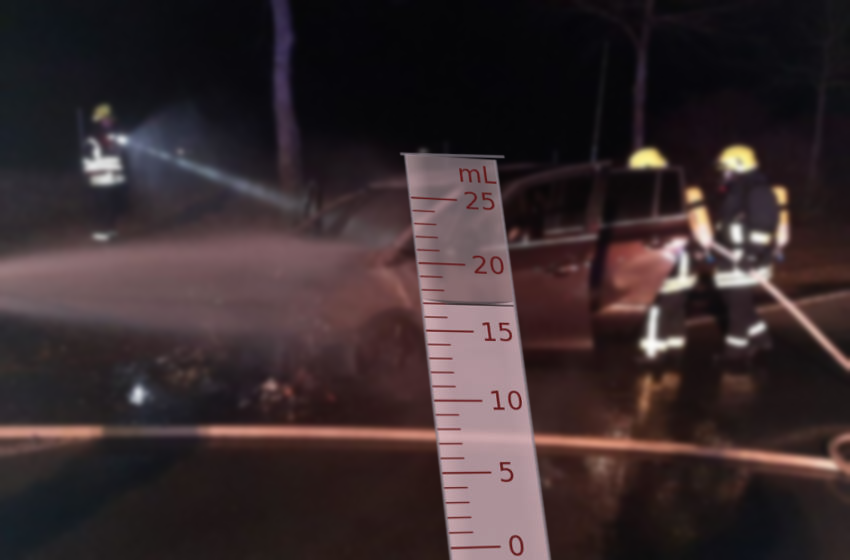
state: 17 mL
